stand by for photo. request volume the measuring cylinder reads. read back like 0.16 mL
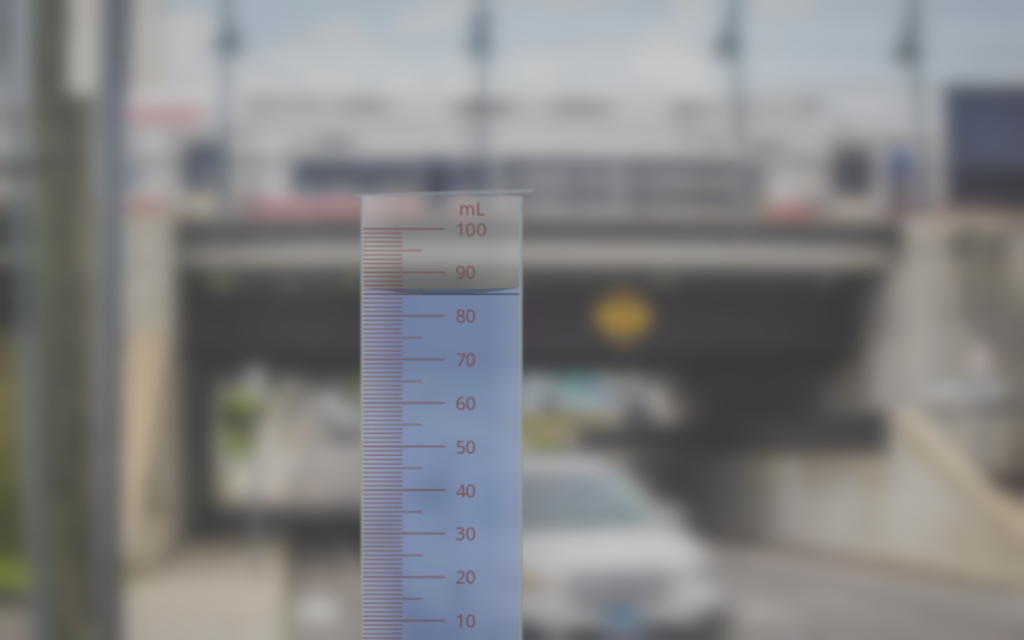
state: 85 mL
